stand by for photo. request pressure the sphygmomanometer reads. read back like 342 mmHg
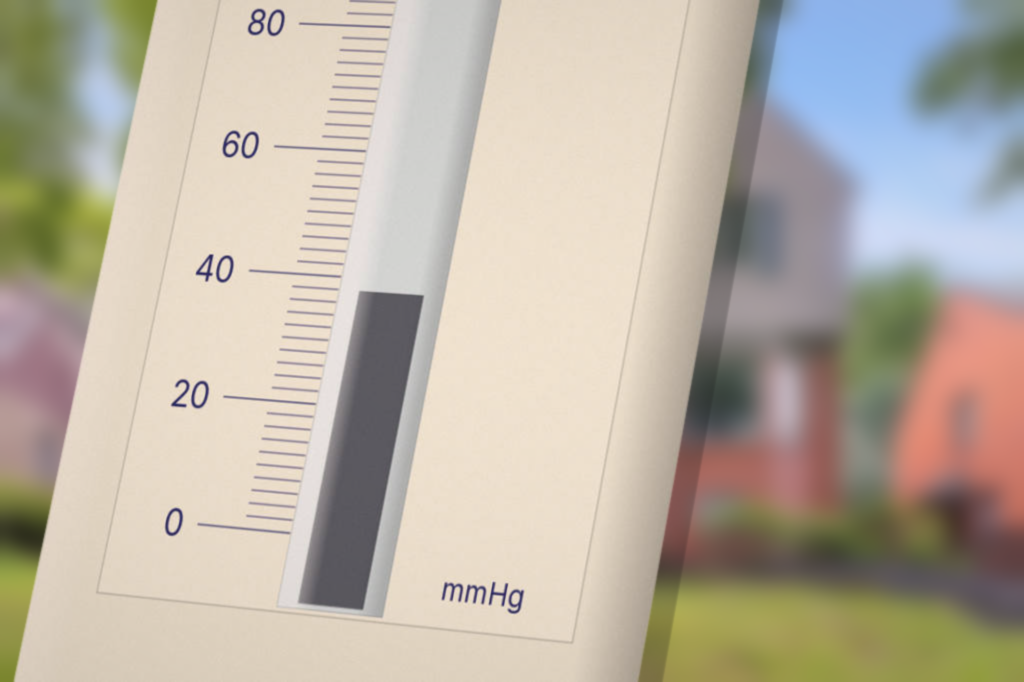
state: 38 mmHg
